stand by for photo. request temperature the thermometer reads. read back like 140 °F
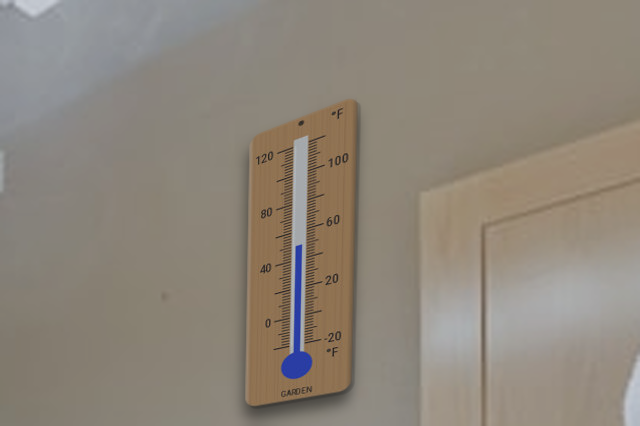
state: 50 °F
